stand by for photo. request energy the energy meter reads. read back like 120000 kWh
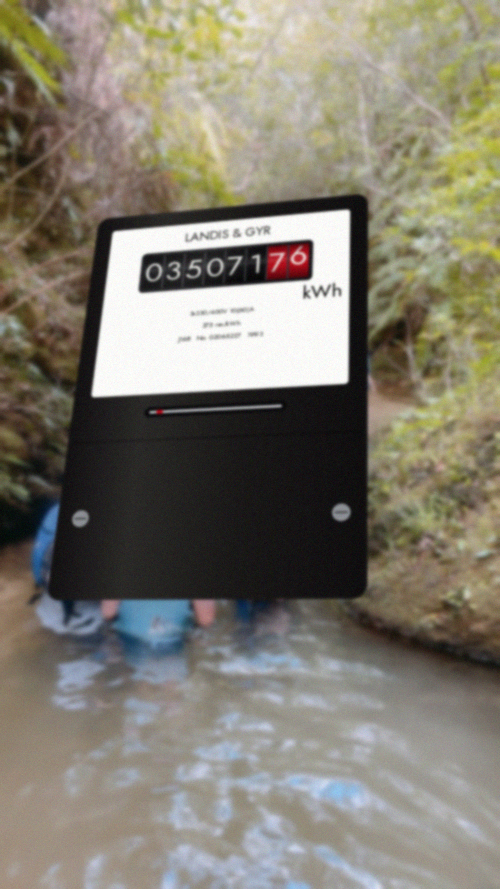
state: 35071.76 kWh
